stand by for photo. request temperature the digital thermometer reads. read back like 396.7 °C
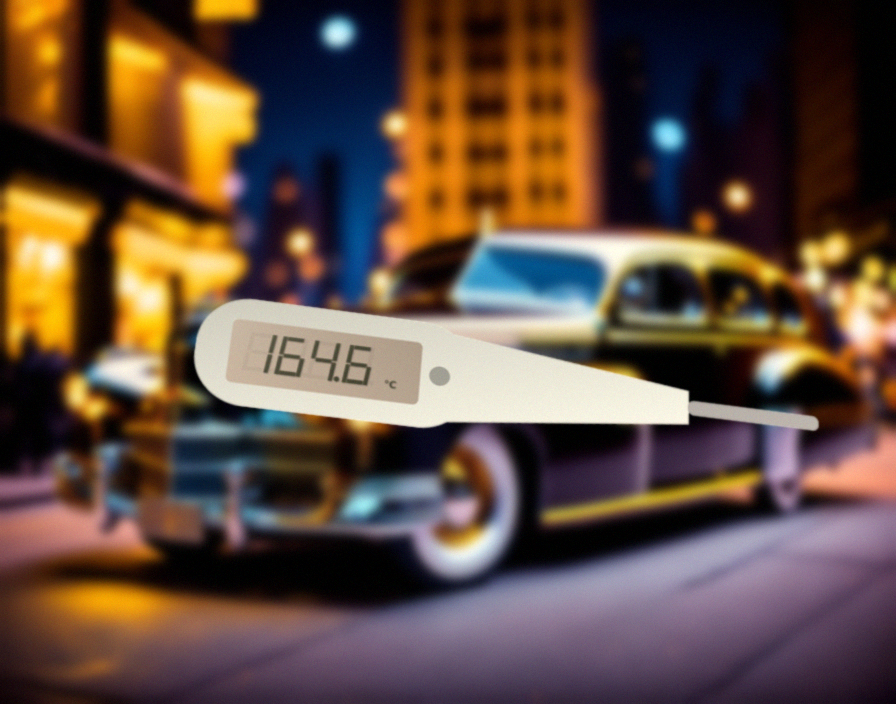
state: 164.6 °C
